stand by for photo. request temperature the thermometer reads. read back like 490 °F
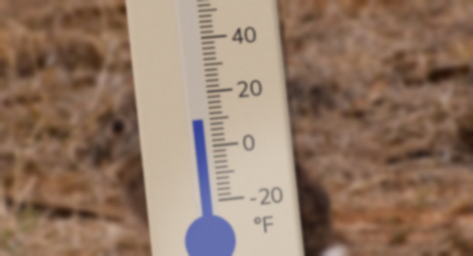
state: 10 °F
